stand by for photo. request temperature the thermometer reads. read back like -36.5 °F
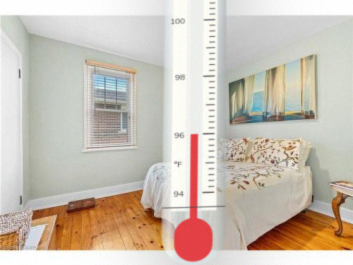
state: 96 °F
